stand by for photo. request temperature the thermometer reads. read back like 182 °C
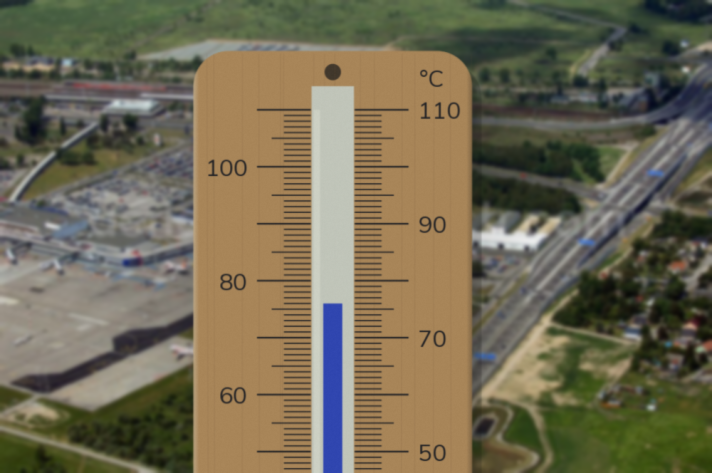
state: 76 °C
